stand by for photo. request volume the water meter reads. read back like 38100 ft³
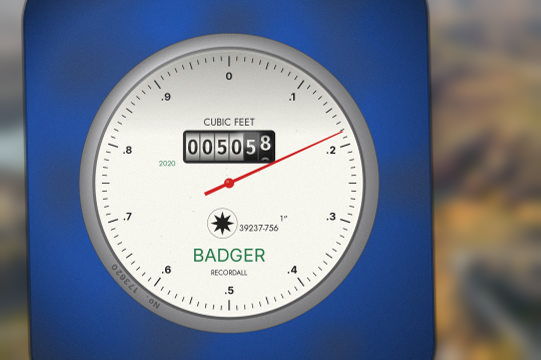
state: 5058.18 ft³
